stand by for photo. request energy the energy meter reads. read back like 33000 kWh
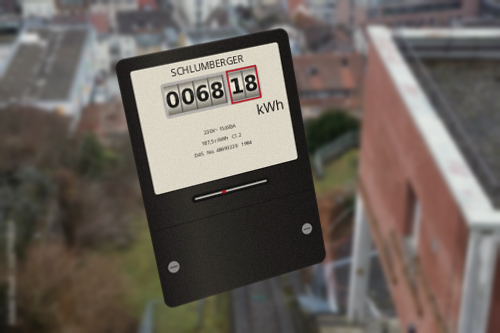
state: 68.18 kWh
